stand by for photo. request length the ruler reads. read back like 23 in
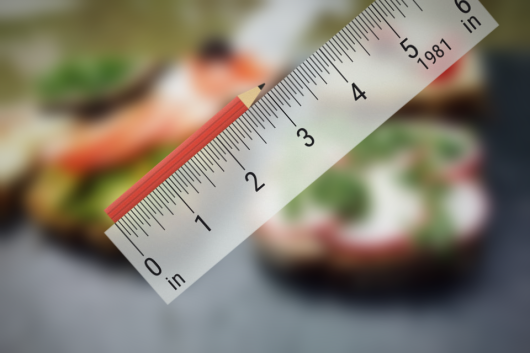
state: 3.0625 in
